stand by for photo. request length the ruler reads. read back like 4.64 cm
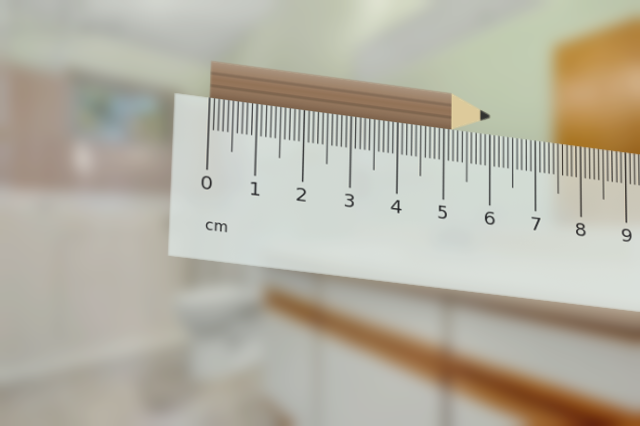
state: 6 cm
